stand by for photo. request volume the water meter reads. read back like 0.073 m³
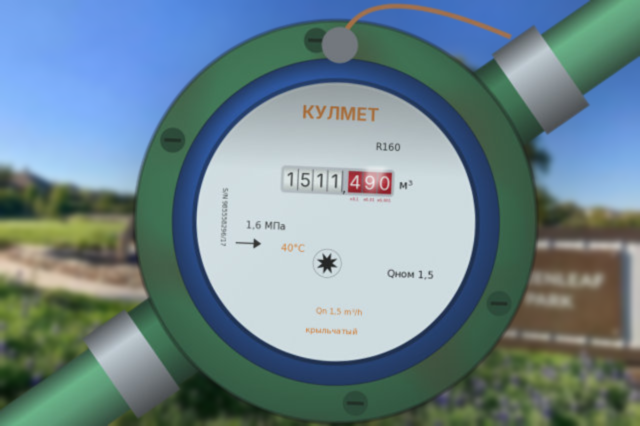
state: 1511.490 m³
